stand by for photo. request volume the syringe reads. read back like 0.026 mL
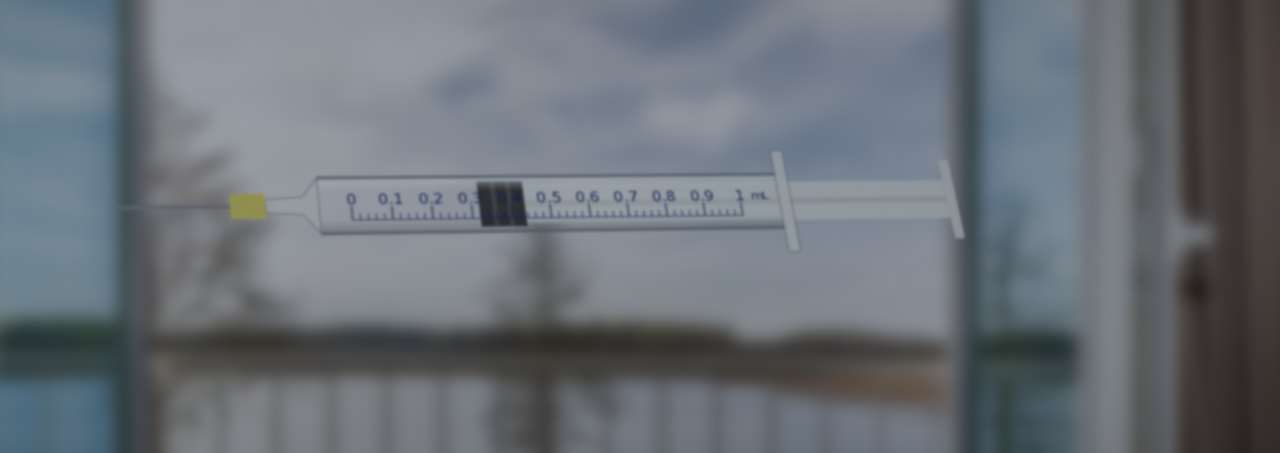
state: 0.32 mL
